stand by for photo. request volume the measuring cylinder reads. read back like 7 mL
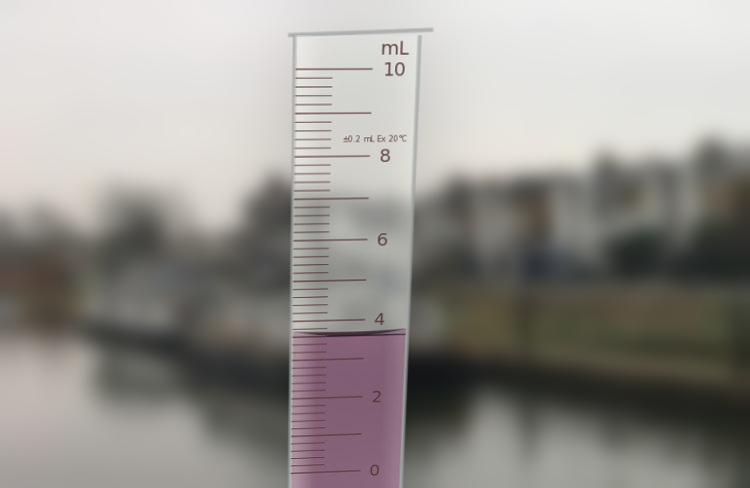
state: 3.6 mL
